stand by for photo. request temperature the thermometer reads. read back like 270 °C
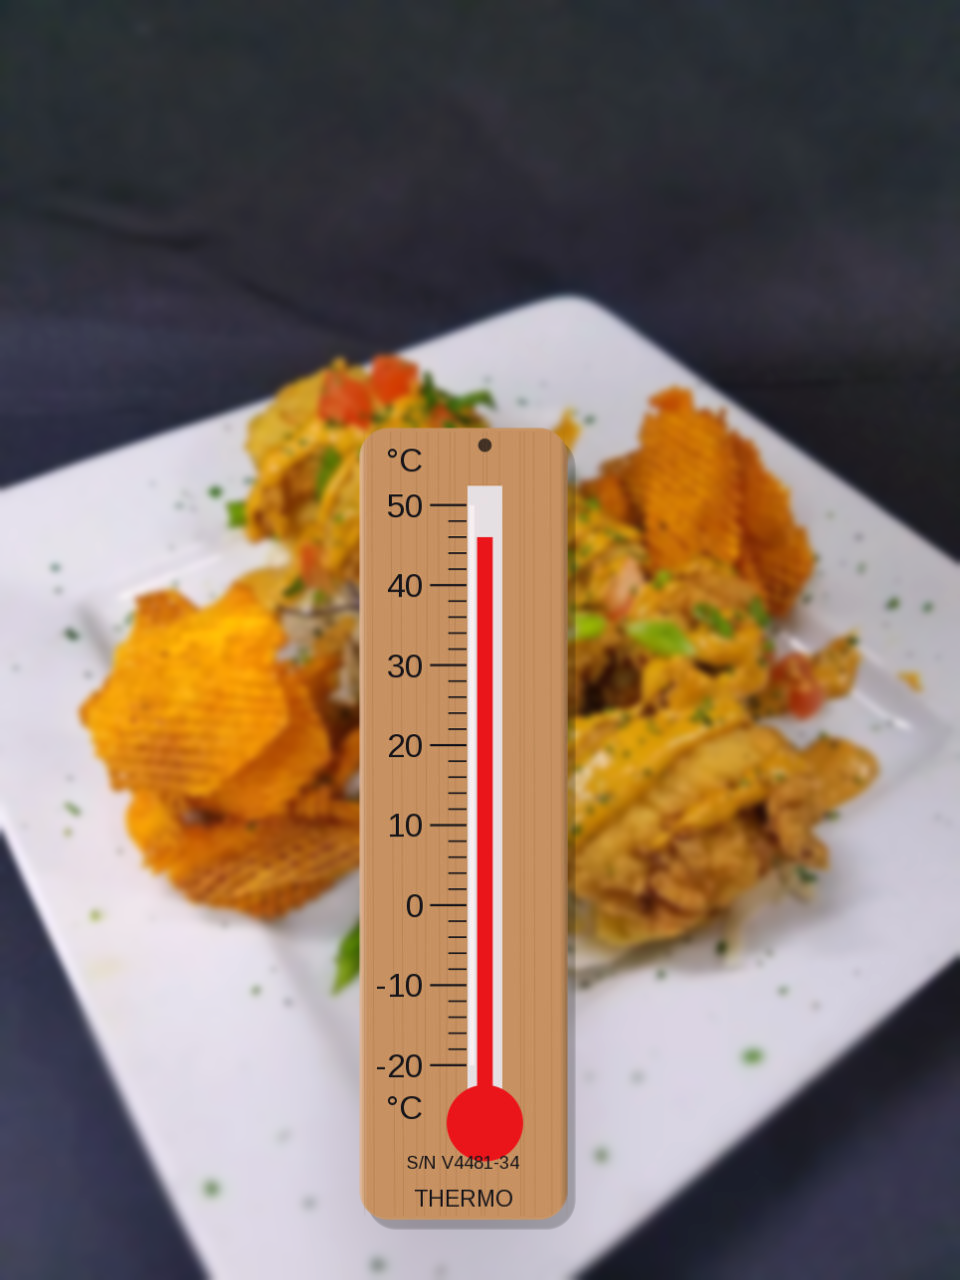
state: 46 °C
